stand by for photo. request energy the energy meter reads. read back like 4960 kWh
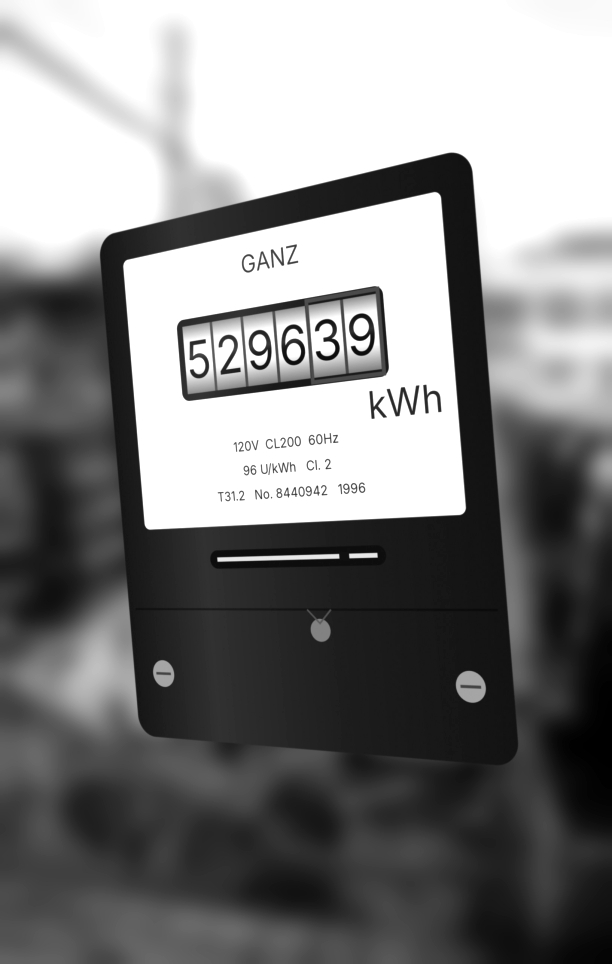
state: 5296.39 kWh
